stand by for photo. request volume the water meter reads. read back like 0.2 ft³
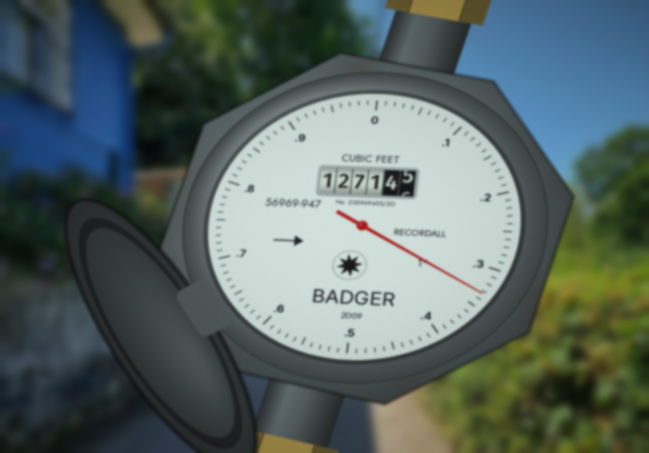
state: 127145.33 ft³
